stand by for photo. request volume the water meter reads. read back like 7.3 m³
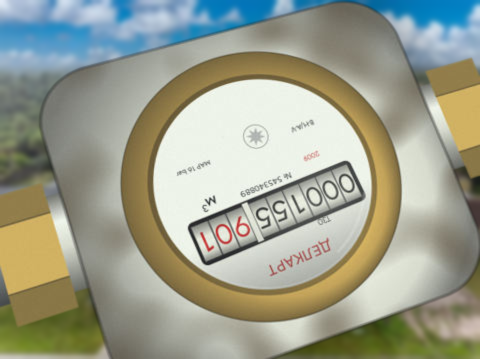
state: 155.901 m³
